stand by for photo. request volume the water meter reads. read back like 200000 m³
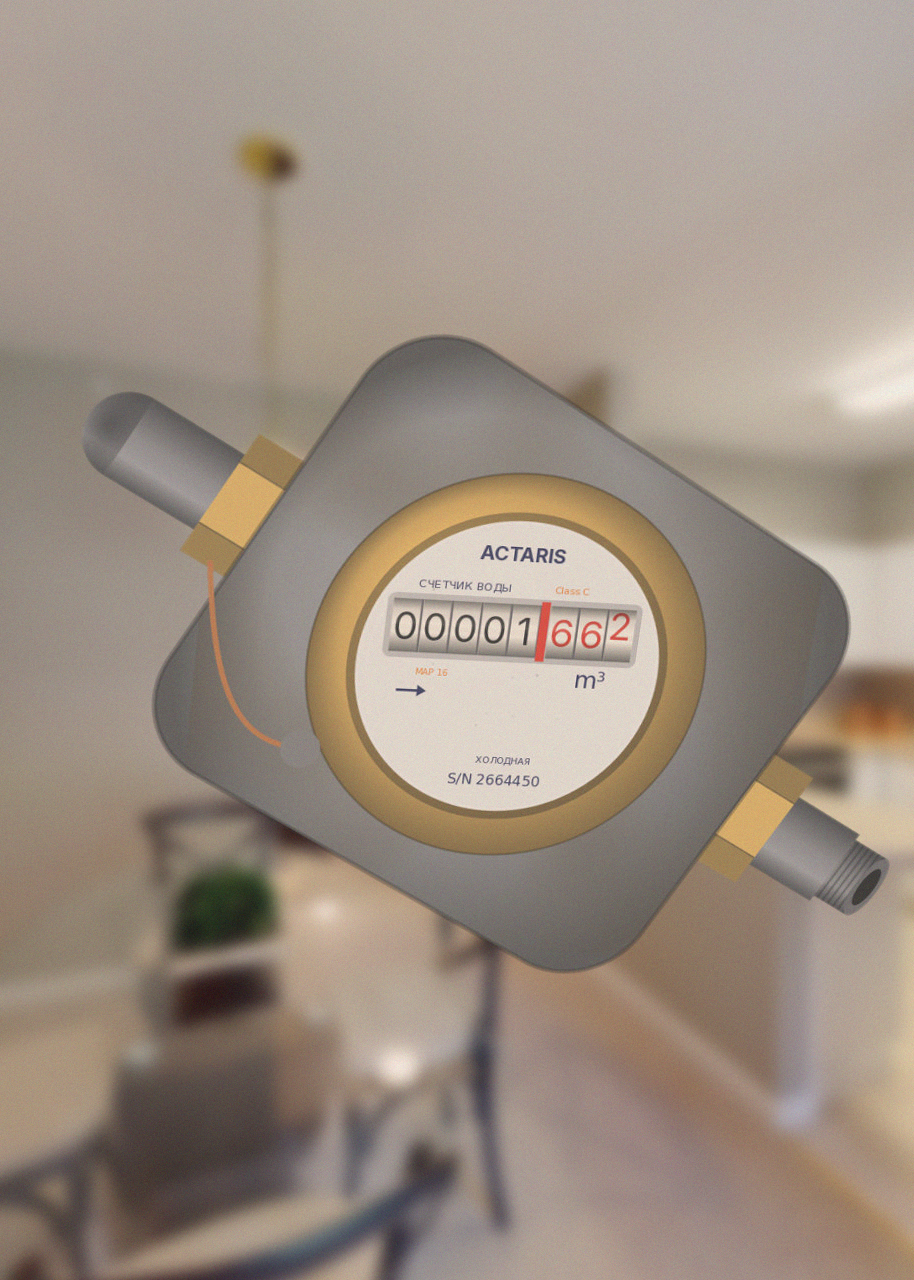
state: 1.662 m³
